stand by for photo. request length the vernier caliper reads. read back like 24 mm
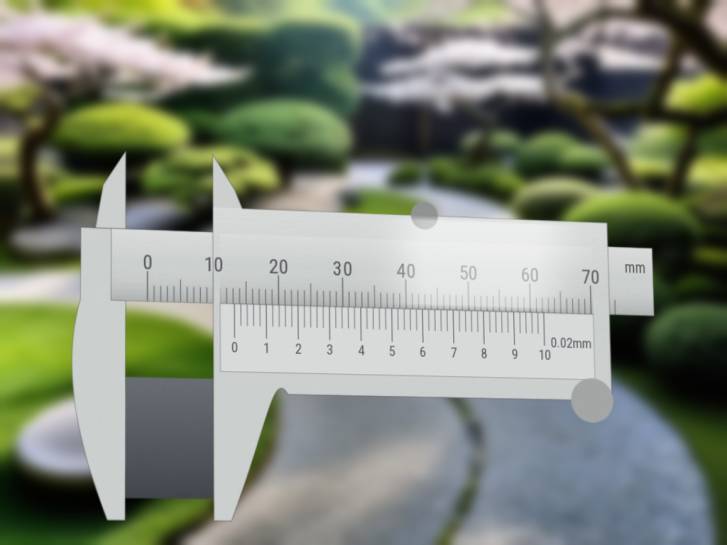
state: 13.2 mm
